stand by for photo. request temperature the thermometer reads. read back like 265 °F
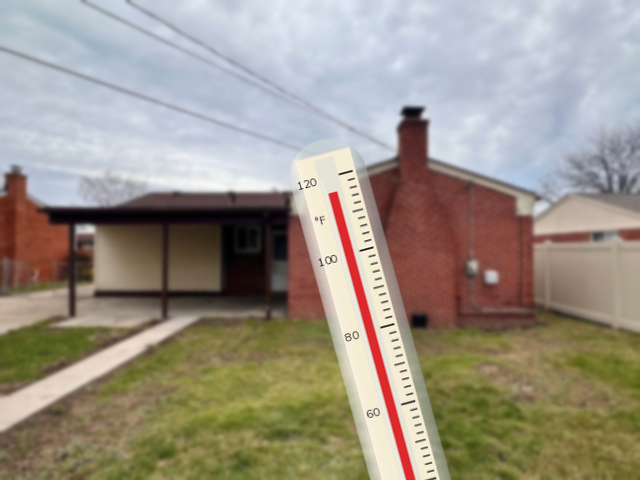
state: 116 °F
